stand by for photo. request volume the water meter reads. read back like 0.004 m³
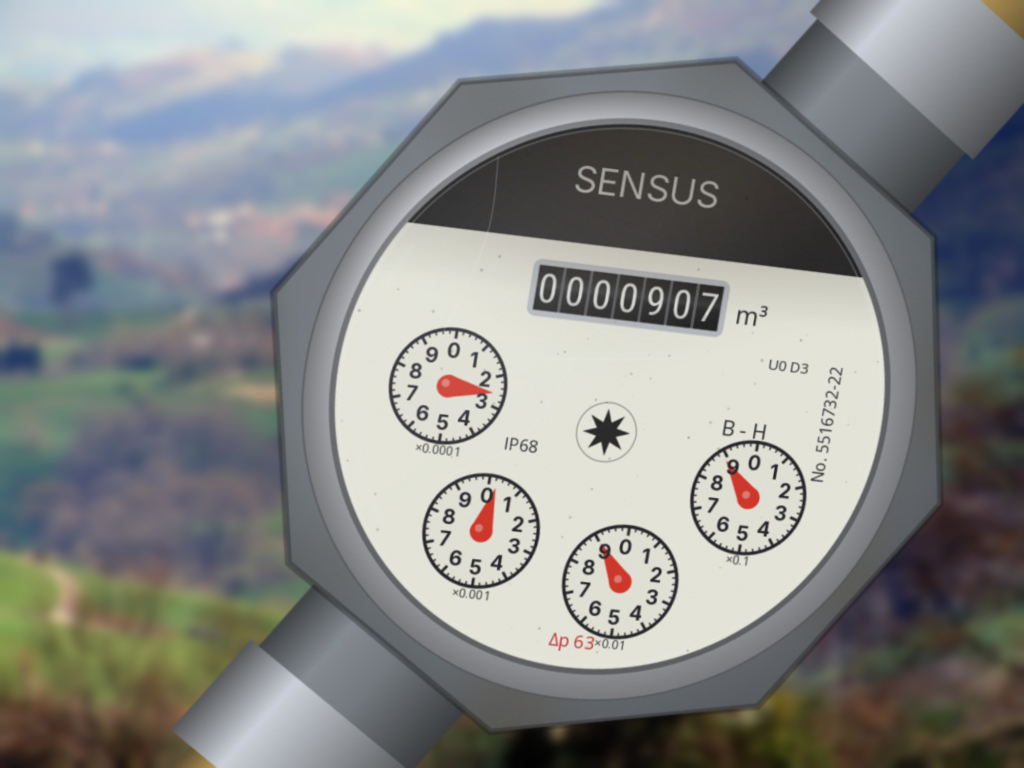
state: 907.8902 m³
